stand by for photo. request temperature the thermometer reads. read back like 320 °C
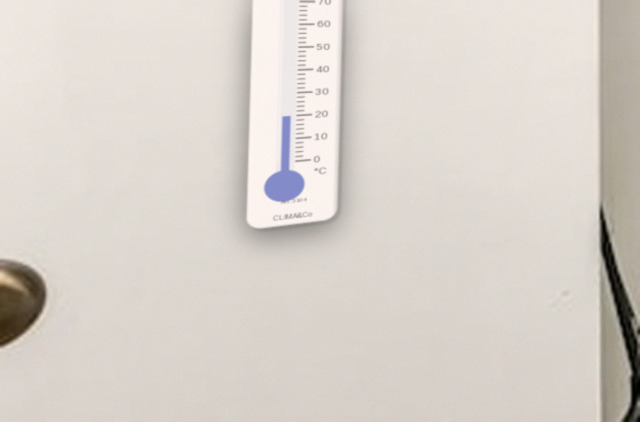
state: 20 °C
